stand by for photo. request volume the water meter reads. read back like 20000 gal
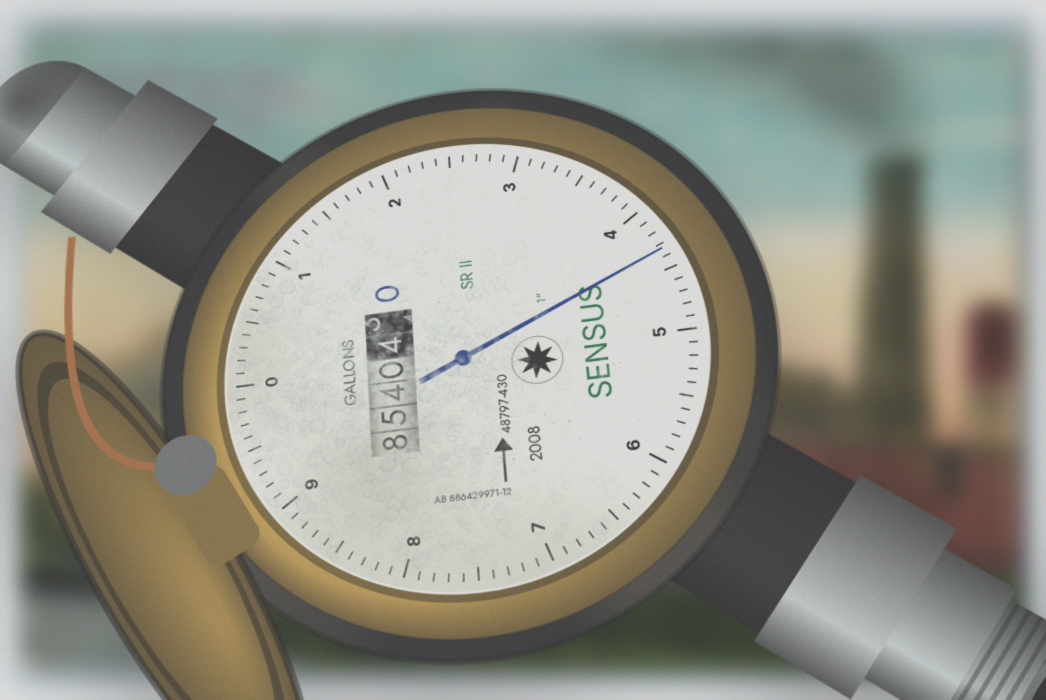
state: 8540434.3 gal
